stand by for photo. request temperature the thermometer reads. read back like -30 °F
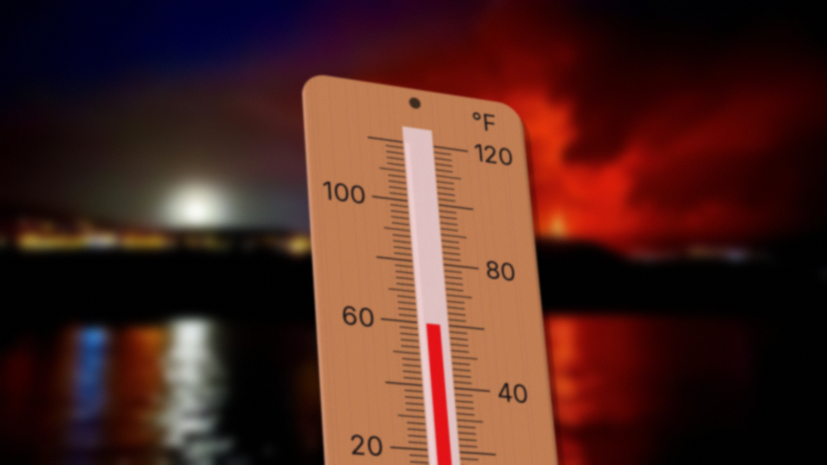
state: 60 °F
